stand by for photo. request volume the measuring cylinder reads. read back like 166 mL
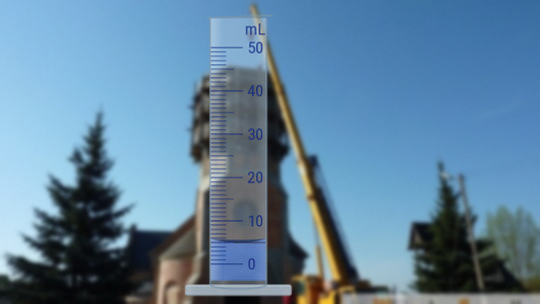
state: 5 mL
